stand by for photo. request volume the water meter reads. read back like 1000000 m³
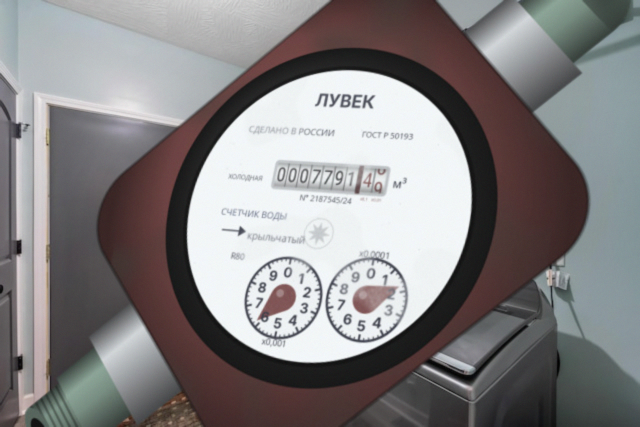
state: 7791.4861 m³
